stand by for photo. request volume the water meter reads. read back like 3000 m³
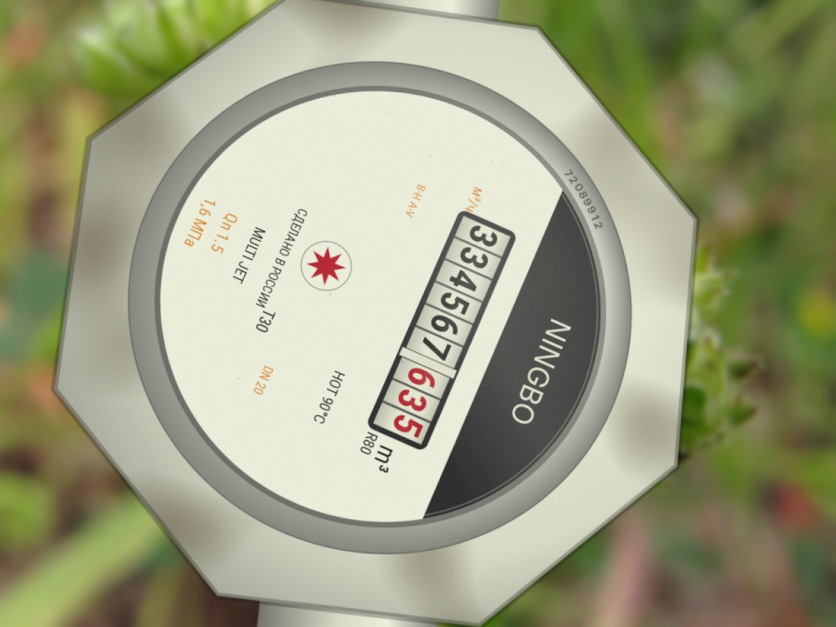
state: 334567.635 m³
